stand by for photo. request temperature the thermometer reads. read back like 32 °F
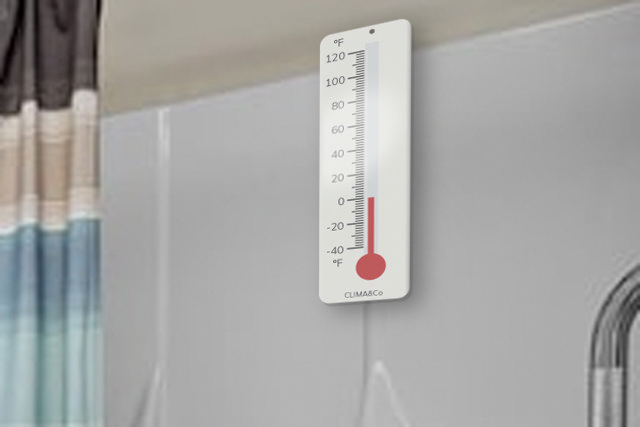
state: 0 °F
